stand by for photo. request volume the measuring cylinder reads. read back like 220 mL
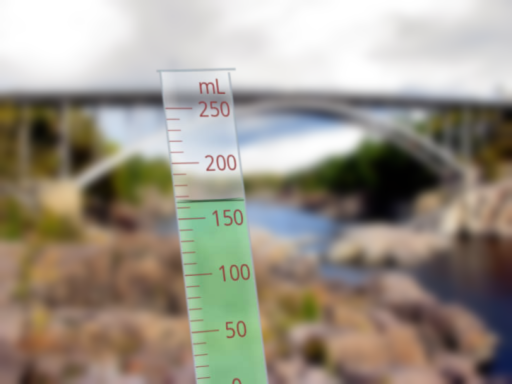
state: 165 mL
